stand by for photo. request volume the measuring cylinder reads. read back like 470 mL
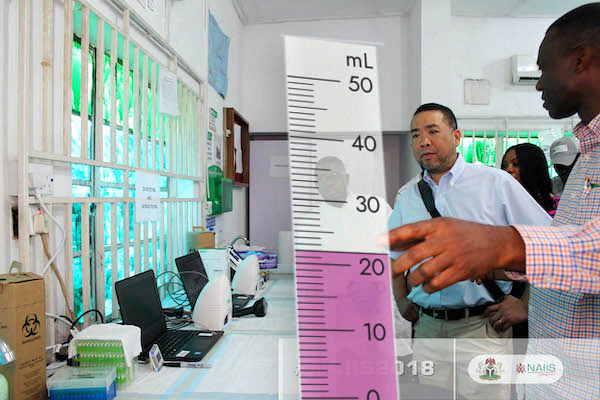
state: 22 mL
